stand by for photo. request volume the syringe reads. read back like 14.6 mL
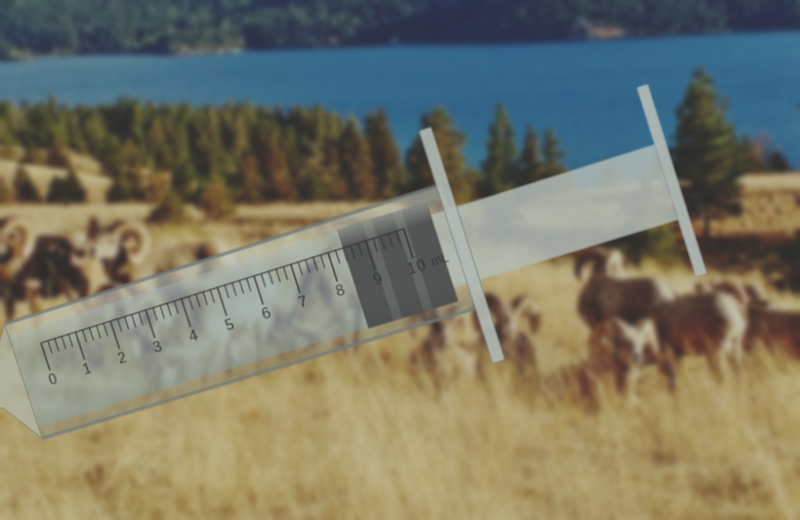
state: 8.4 mL
